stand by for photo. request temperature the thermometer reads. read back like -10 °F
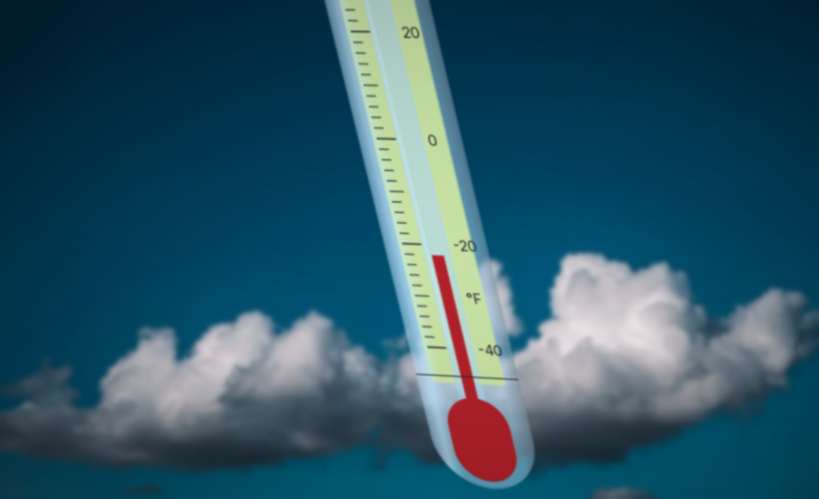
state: -22 °F
